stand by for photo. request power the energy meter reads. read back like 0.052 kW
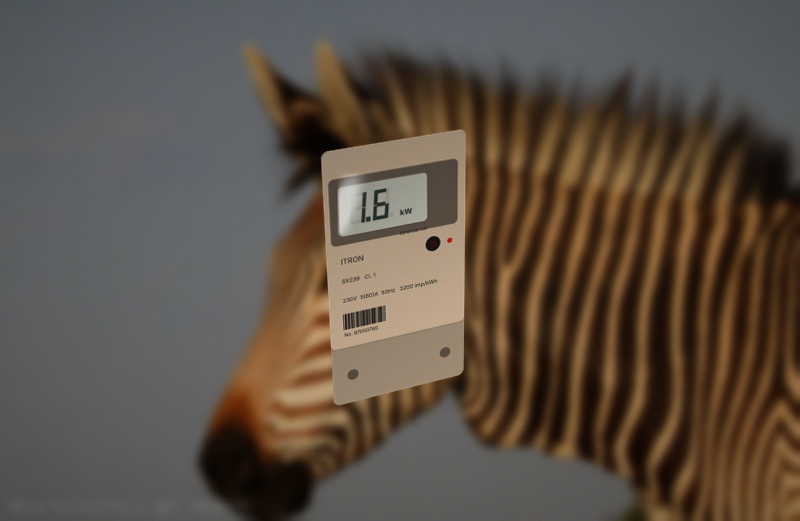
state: 1.6 kW
